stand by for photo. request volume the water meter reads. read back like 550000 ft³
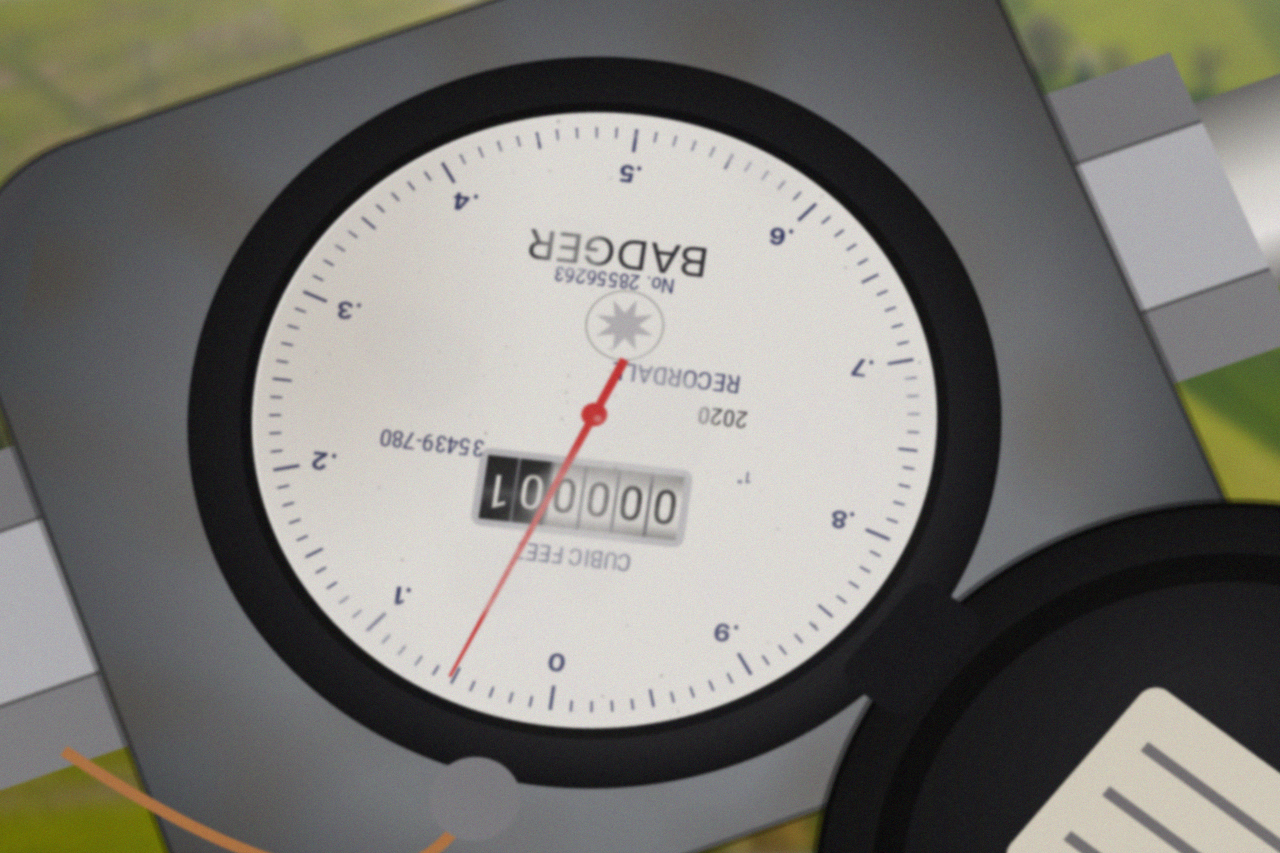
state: 1.05 ft³
